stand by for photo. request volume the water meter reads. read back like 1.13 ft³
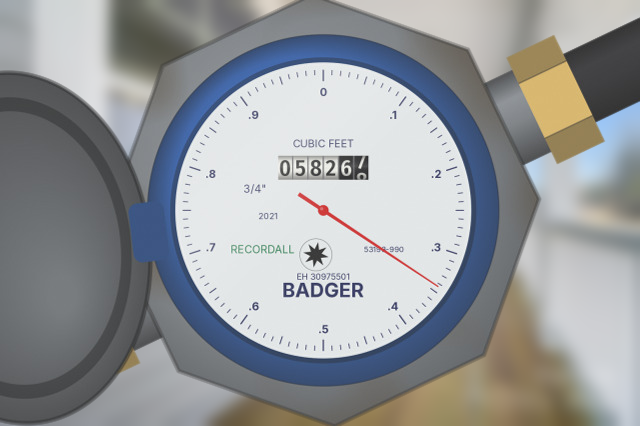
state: 58267.34 ft³
